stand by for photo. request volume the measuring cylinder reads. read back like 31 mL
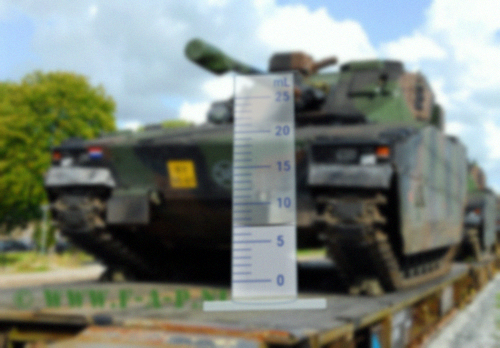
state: 7 mL
